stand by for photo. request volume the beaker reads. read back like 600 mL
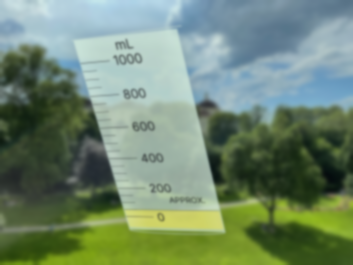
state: 50 mL
